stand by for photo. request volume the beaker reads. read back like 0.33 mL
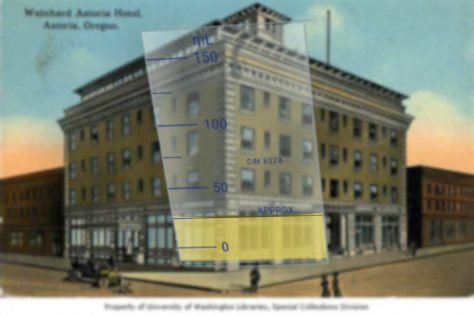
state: 25 mL
